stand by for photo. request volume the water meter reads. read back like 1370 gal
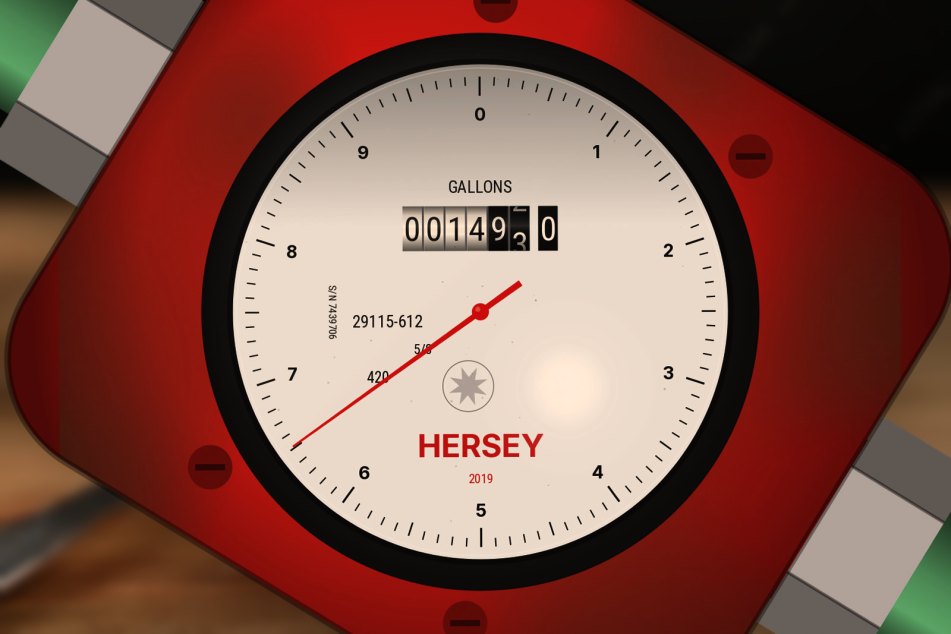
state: 14926.5 gal
